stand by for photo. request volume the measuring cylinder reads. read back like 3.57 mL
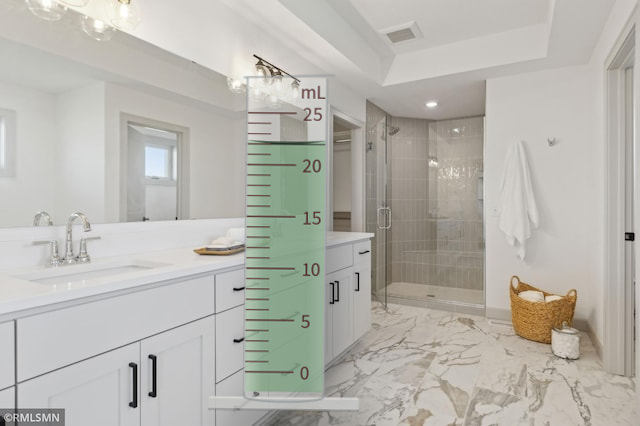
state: 22 mL
